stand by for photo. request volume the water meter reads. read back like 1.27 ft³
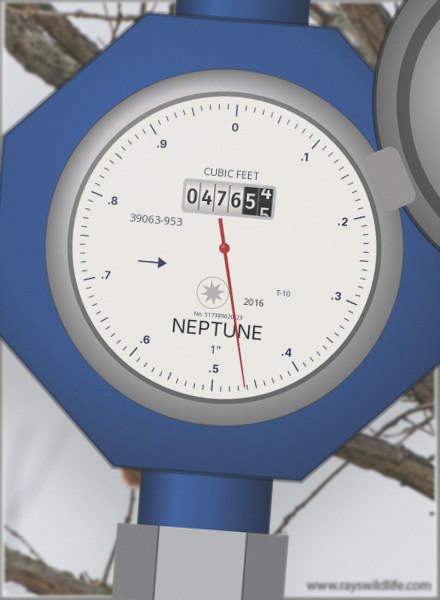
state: 47654.46 ft³
